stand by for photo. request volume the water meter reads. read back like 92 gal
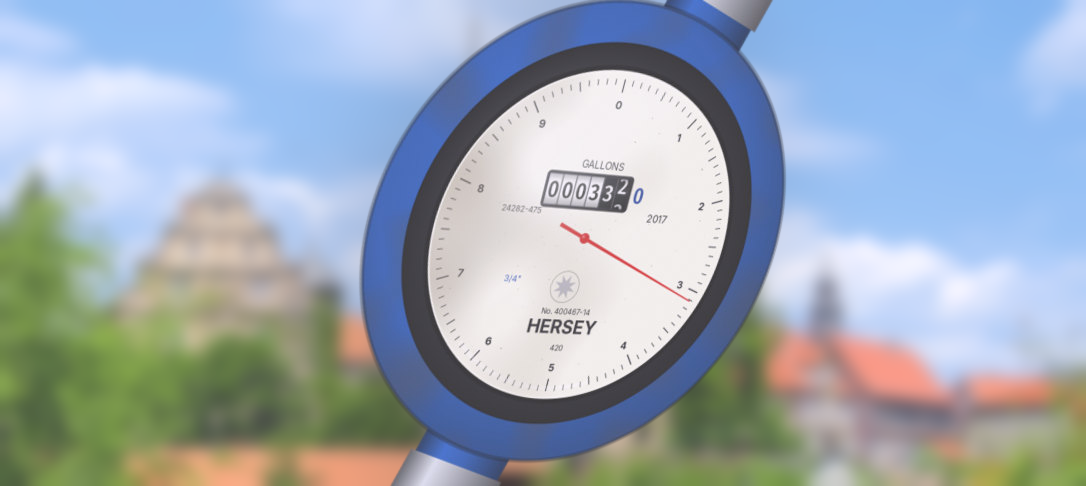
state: 3323.1 gal
